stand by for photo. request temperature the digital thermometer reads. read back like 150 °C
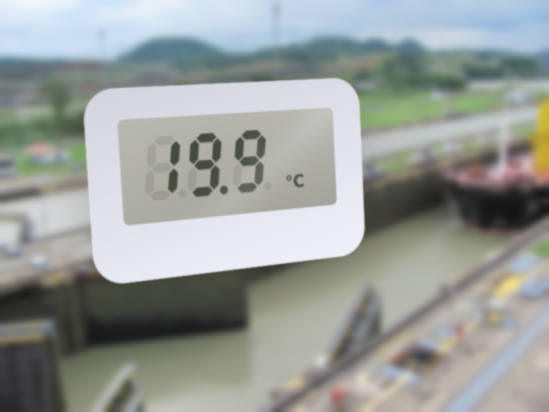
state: 19.9 °C
